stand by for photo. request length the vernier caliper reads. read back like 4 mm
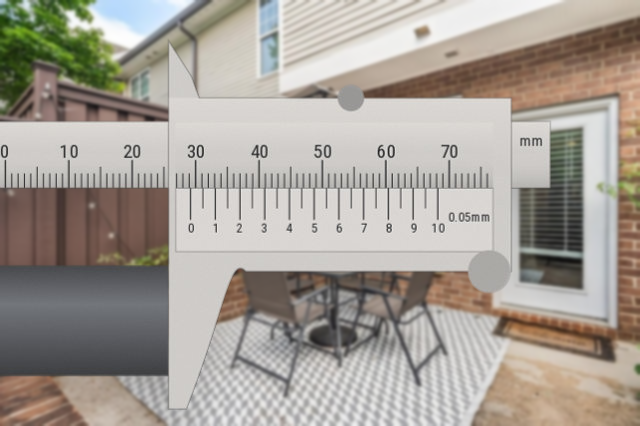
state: 29.2 mm
